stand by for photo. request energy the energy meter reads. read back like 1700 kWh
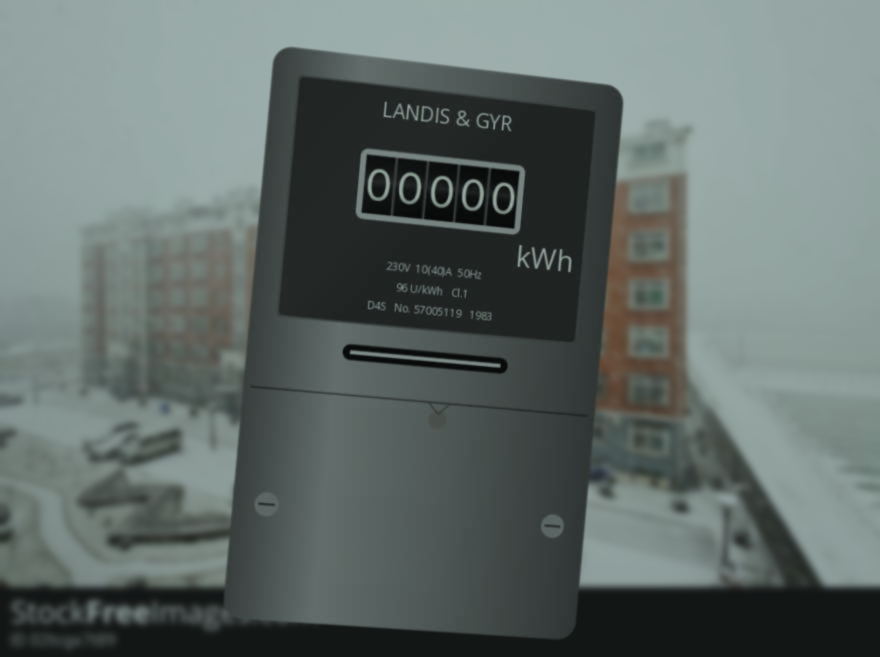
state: 0 kWh
